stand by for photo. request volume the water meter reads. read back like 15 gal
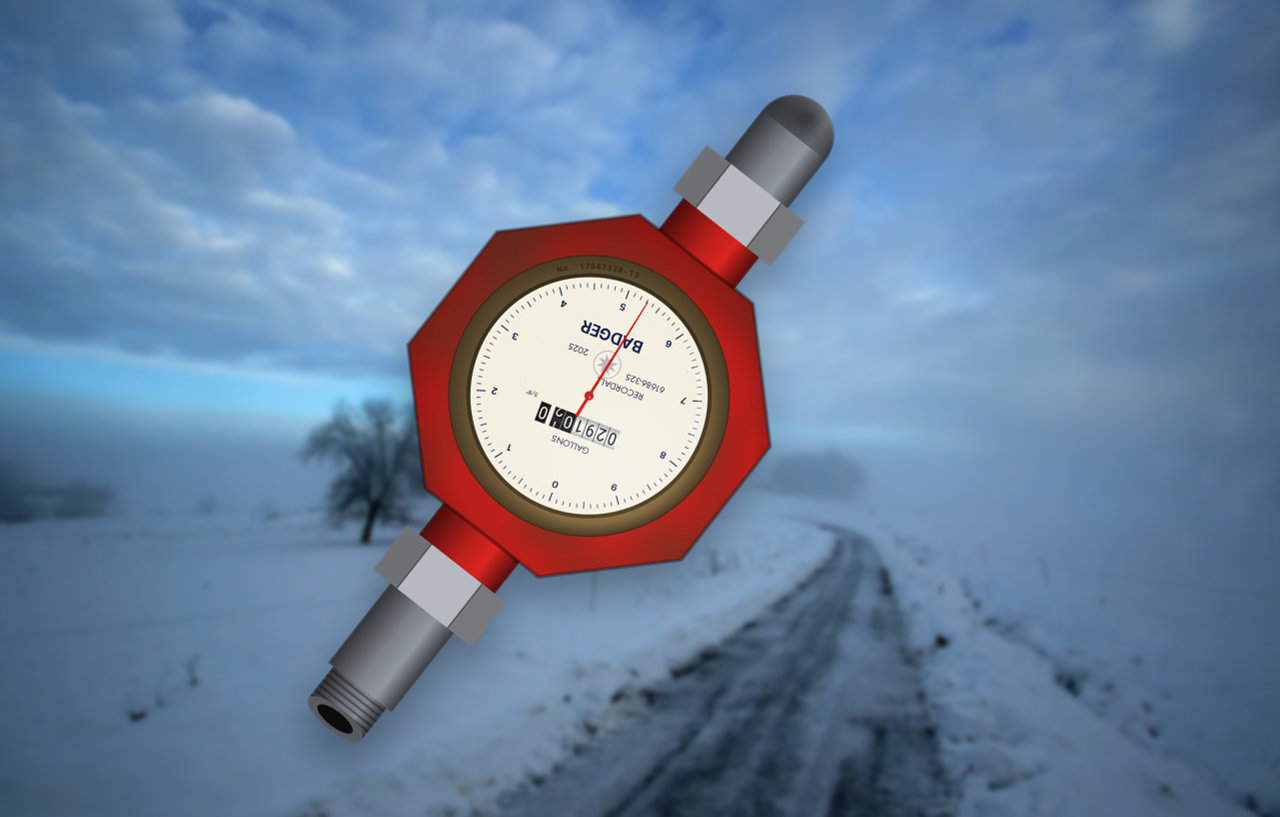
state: 291015.3 gal
